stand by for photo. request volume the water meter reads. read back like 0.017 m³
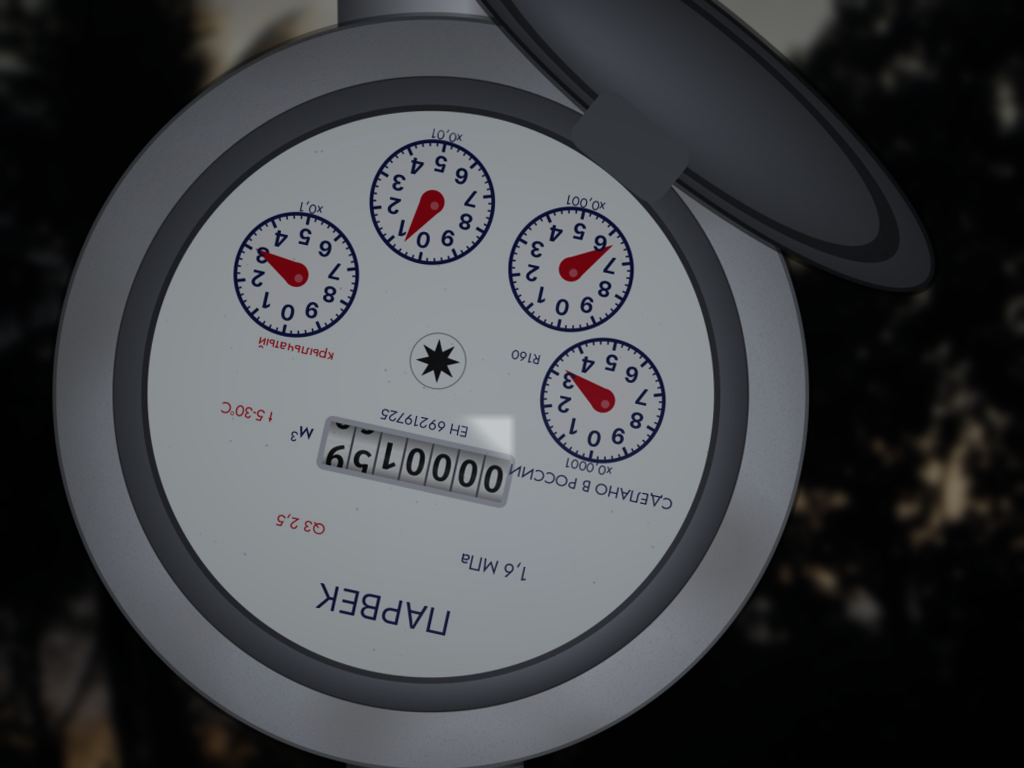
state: 159.3063 m³
